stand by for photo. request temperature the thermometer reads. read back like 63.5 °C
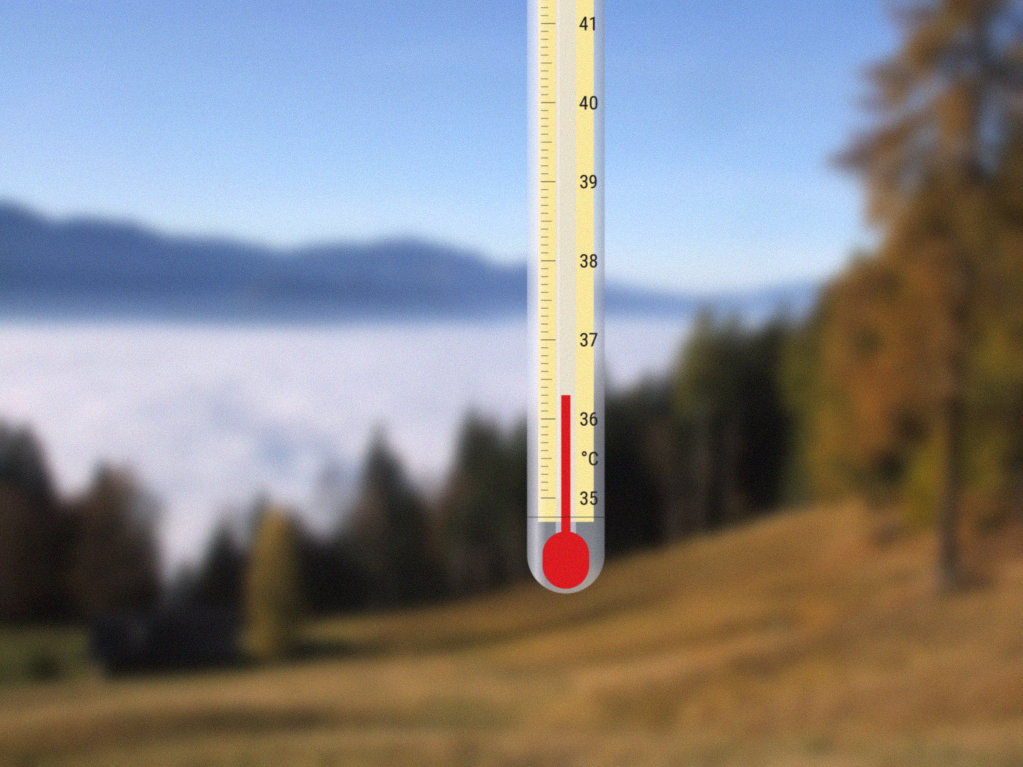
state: 36.3 °C
